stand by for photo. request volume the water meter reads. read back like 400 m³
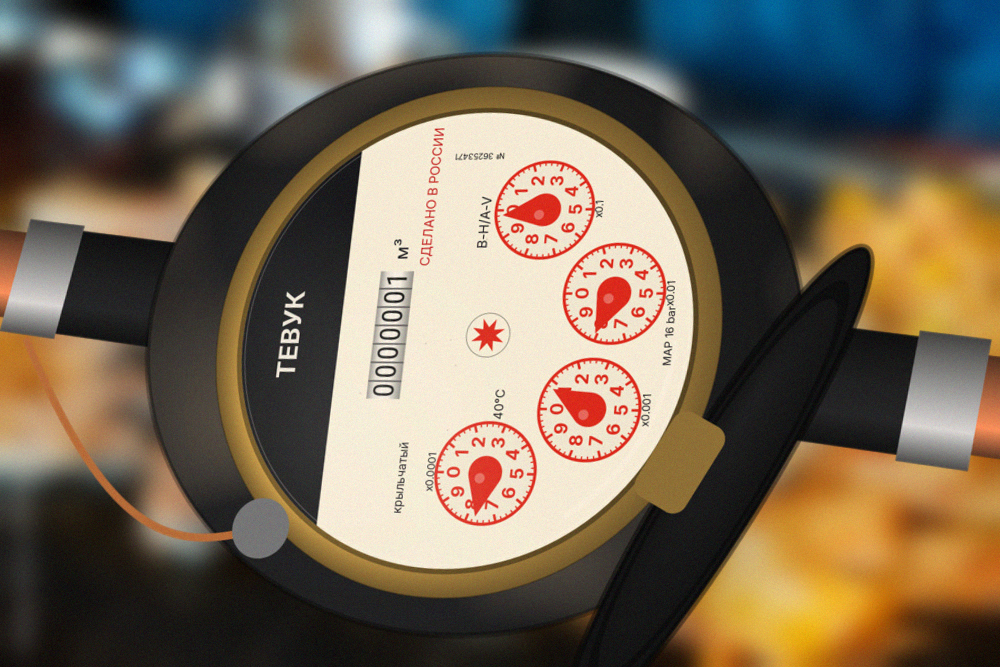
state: 0.9807 m³
